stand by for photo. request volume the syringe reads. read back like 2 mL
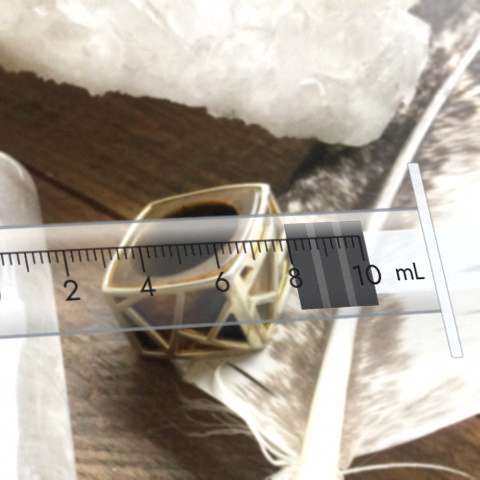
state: 8 mL
